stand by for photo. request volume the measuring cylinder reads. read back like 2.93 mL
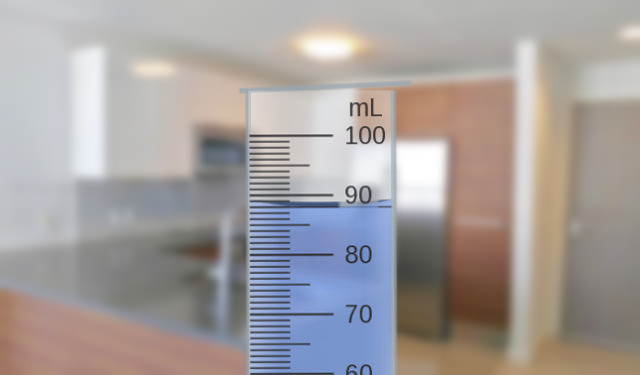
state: 88 mL
